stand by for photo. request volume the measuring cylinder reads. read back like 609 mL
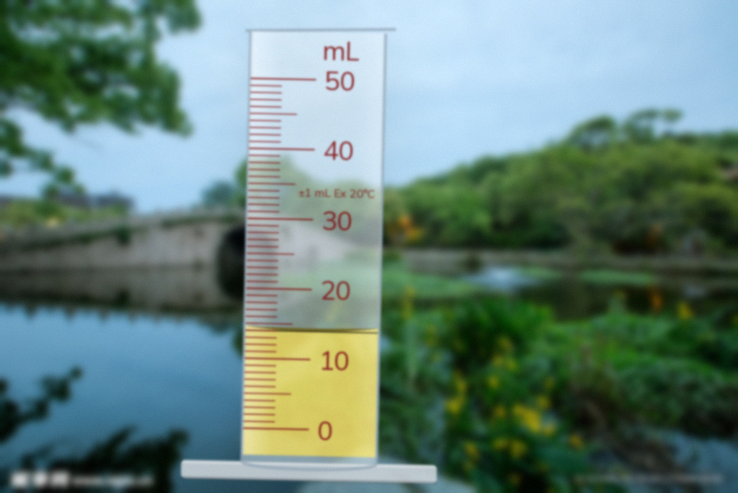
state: 14 mL
